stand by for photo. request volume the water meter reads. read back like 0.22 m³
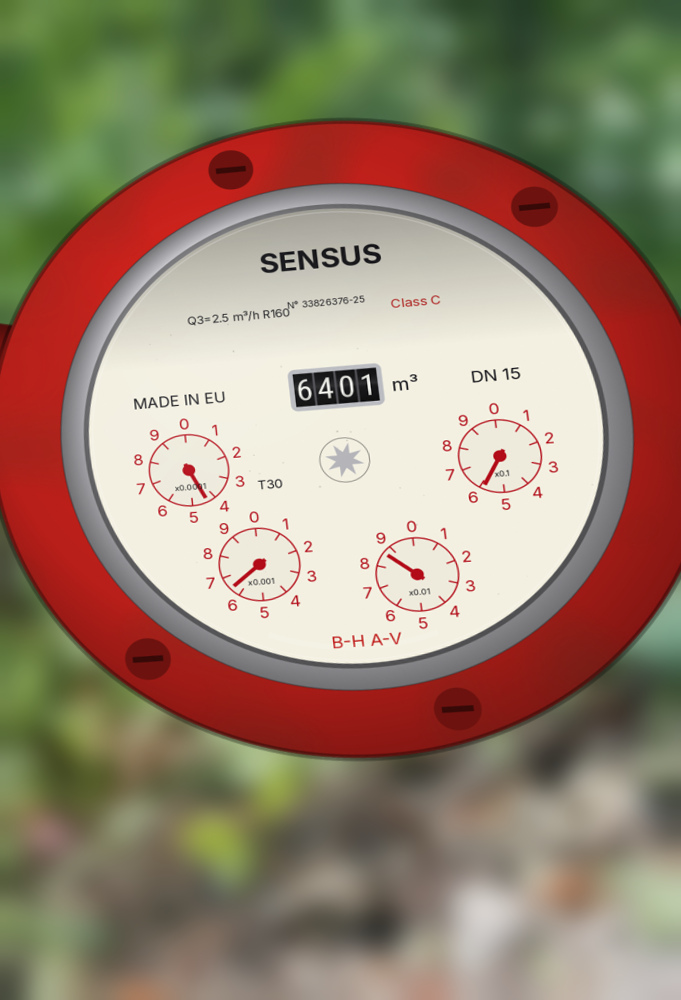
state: 6401.5864 m³
